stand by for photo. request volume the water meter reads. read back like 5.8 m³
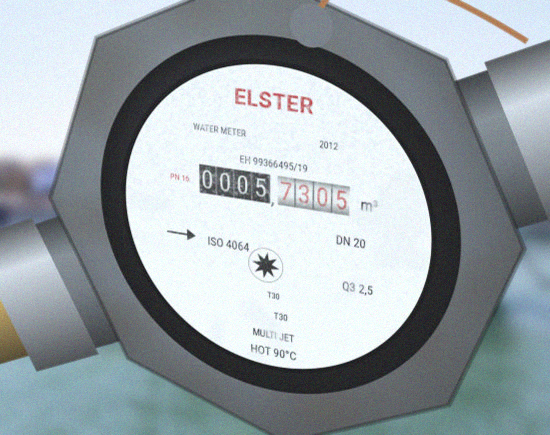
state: 5.7305 m³
